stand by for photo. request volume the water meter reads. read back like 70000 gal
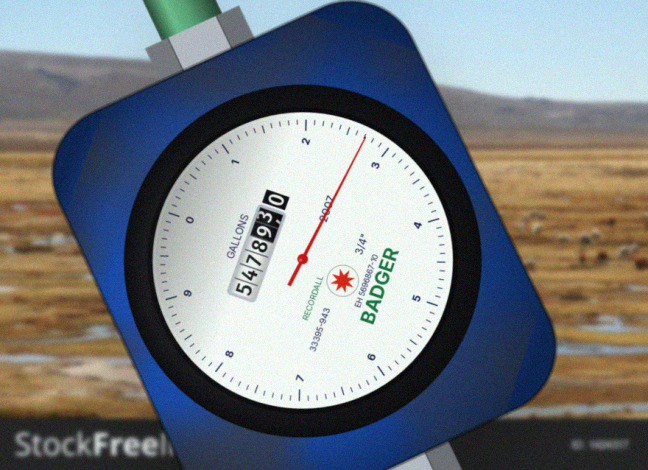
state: 5478932.7 gal
